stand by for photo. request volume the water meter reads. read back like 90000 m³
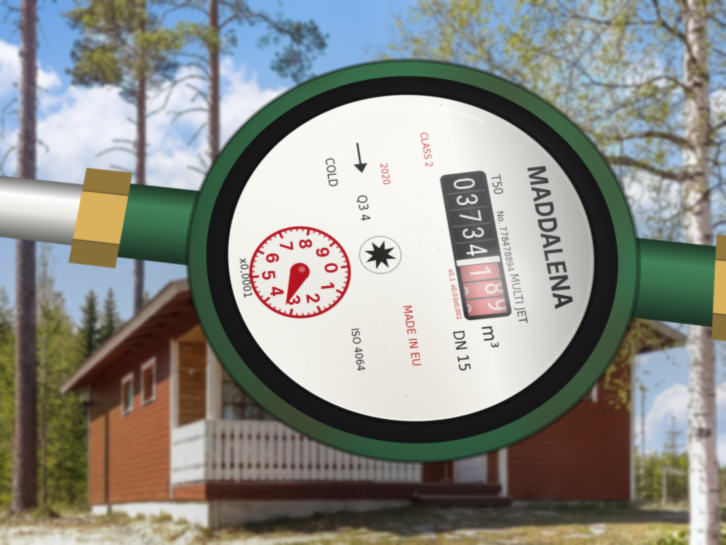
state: 3734.1893 m³
